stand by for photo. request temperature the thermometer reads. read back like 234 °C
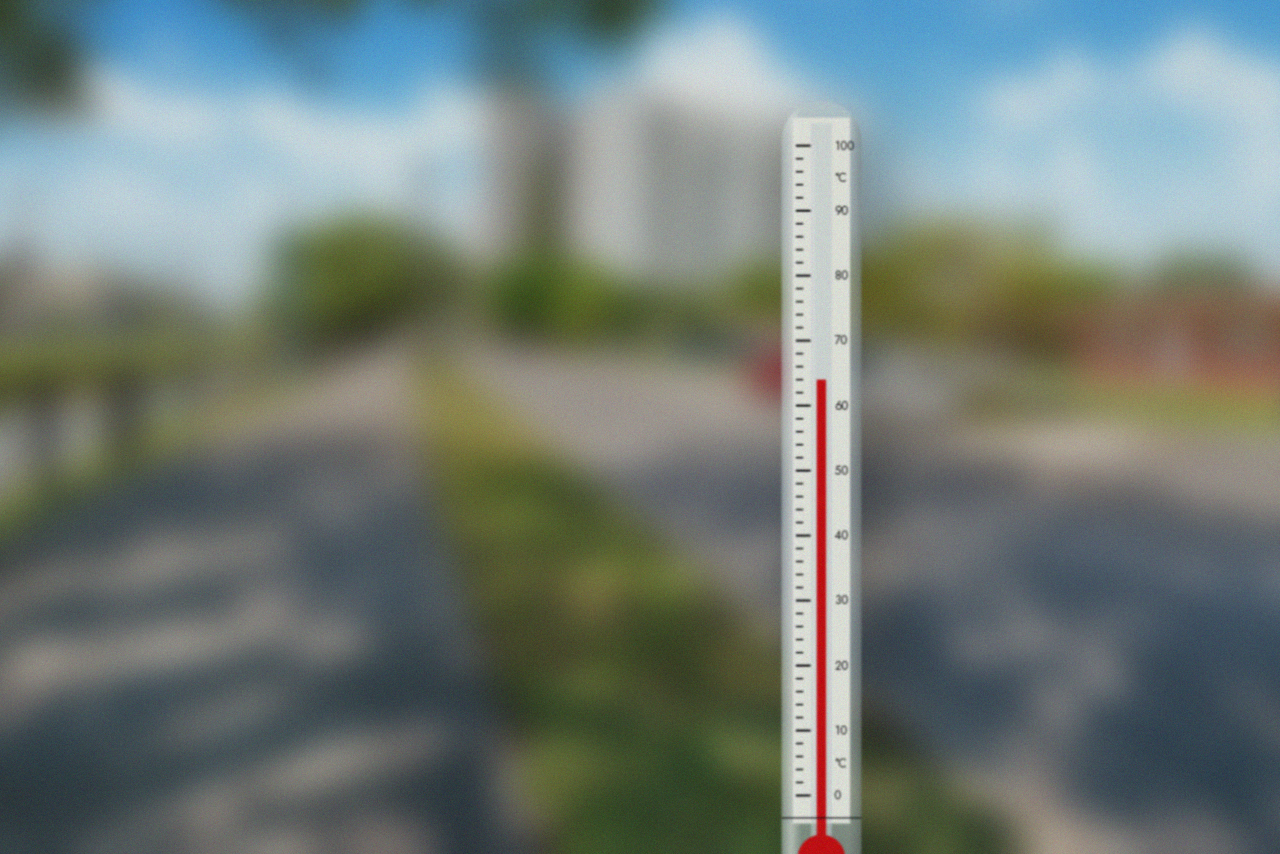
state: 64 °C
